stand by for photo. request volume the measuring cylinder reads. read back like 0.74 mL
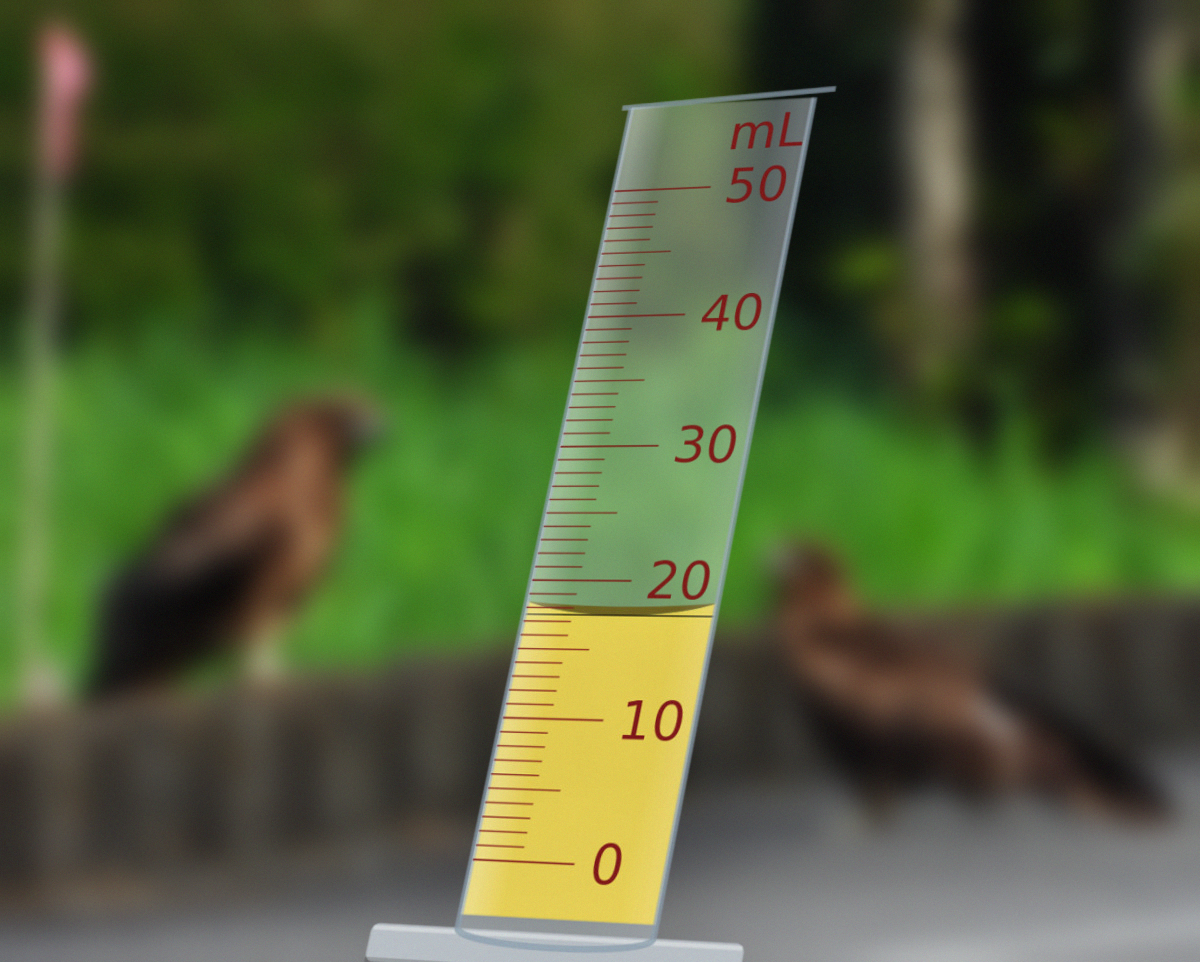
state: 17.5 mL
